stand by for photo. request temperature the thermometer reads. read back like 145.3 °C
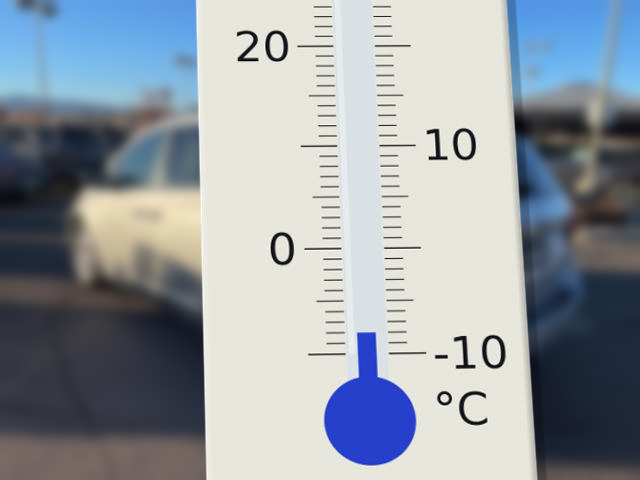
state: -8 °C
